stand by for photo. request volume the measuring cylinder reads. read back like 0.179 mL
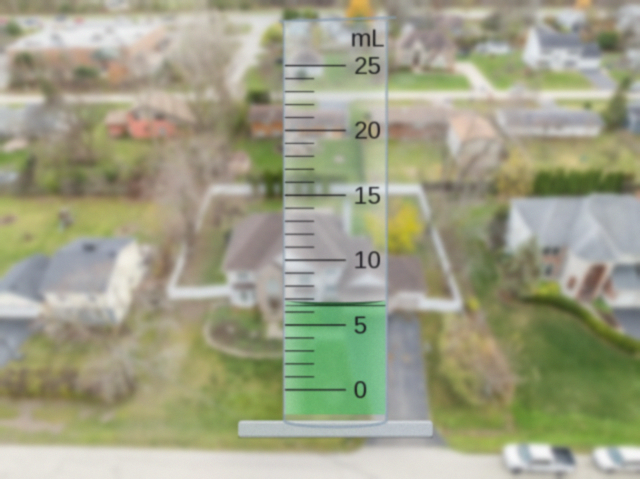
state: 6.5 mL
